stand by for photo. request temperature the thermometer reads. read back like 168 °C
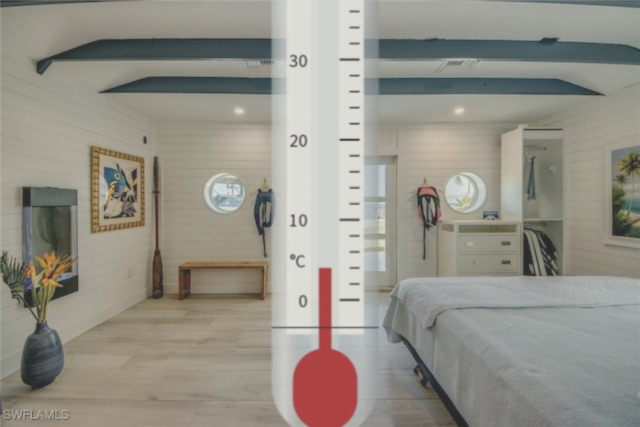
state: 4 °C
